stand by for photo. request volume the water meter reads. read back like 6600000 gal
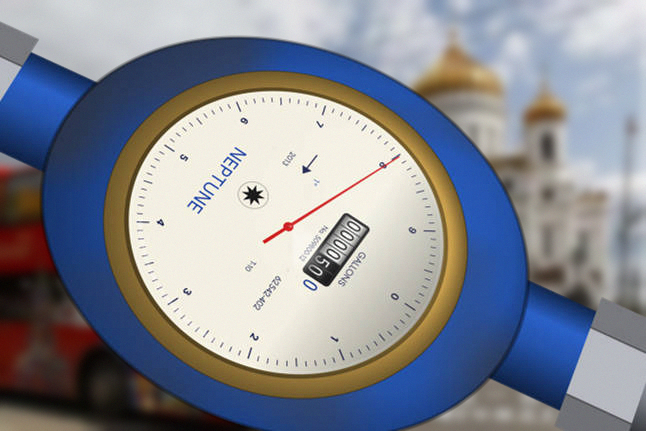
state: 498.0 gal
